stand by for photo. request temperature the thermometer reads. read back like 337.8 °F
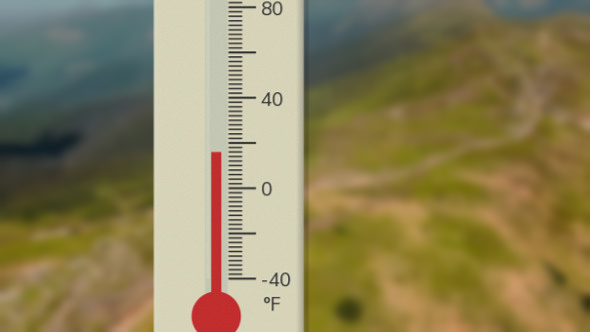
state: 16 °F
